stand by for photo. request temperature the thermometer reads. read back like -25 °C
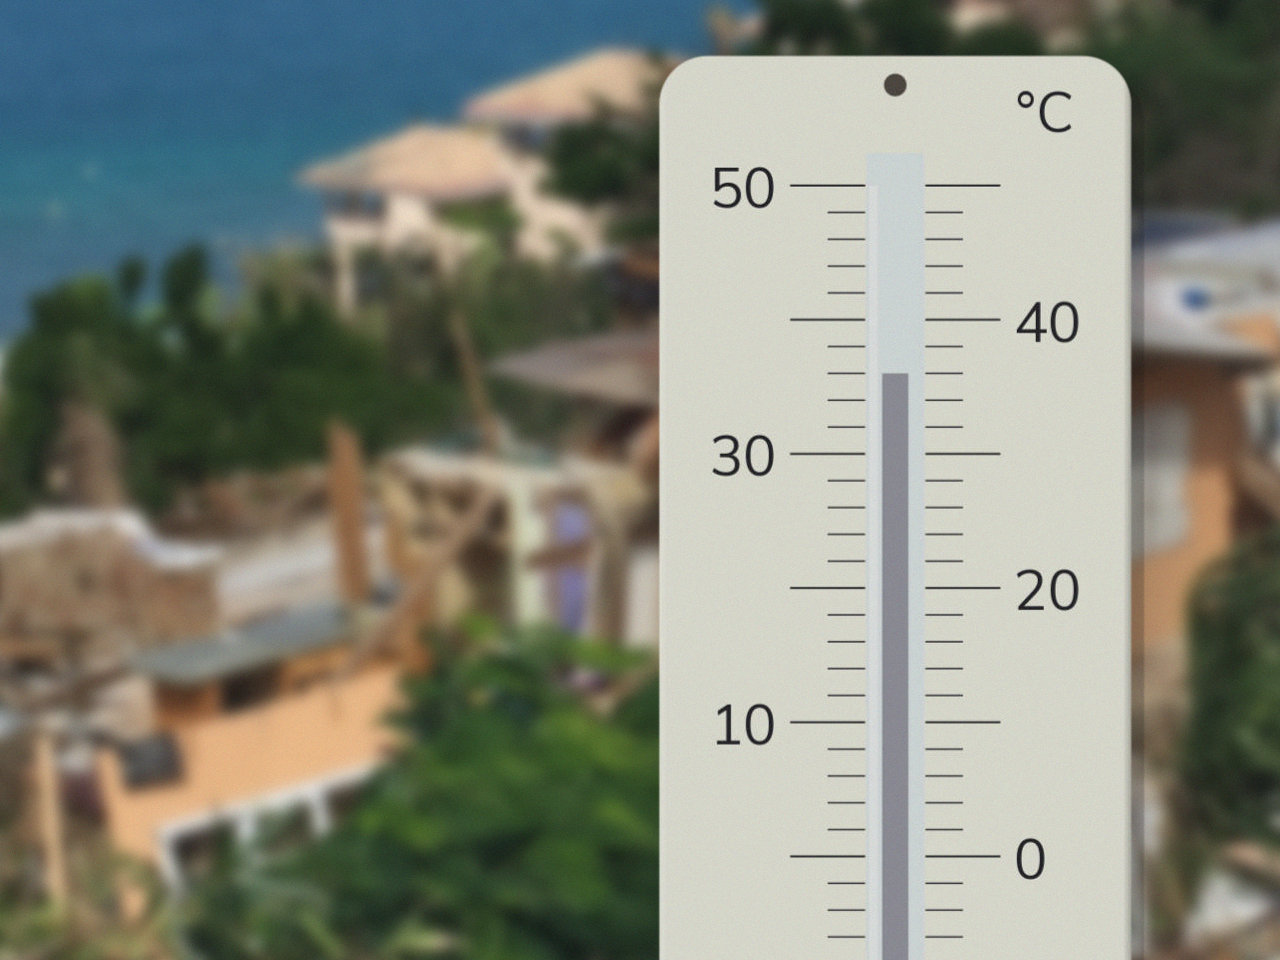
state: 36 °C
